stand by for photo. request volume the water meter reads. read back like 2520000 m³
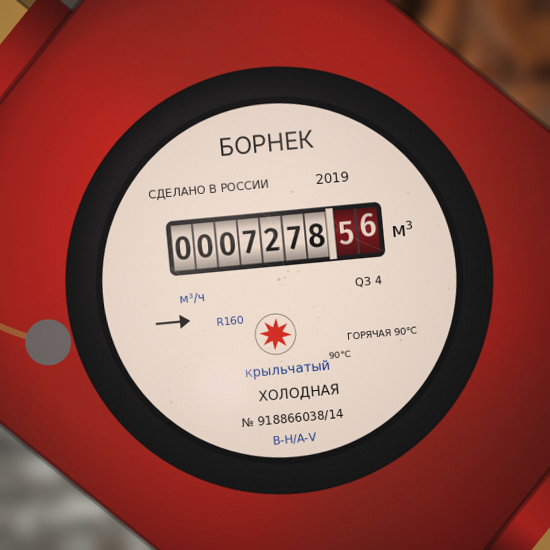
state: 7278.56 m³
